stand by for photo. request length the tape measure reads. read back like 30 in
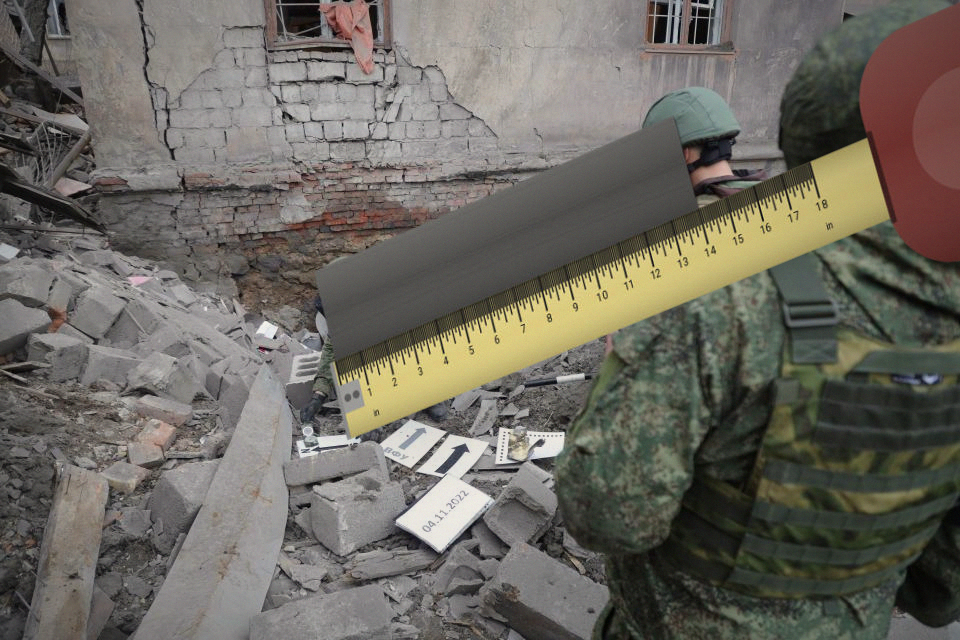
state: 14 in
